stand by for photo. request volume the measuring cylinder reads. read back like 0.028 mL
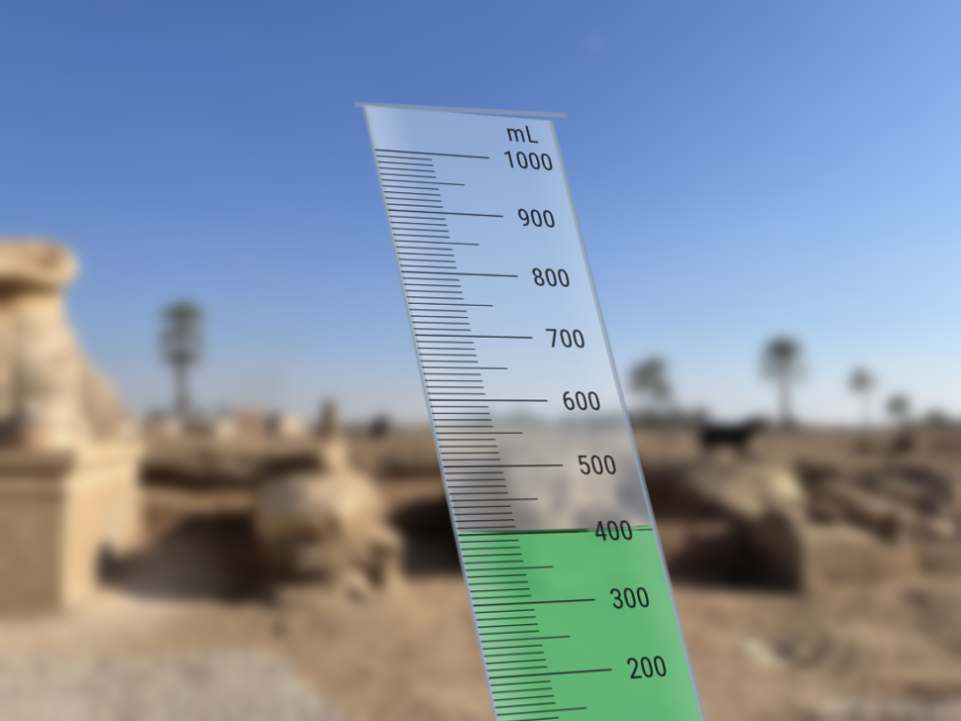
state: 400 mL
